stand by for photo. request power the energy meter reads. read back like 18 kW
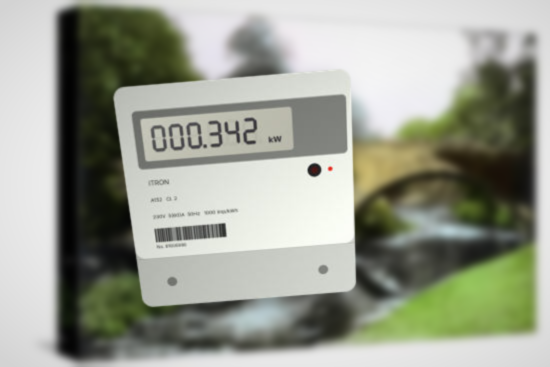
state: 0.342 kW
